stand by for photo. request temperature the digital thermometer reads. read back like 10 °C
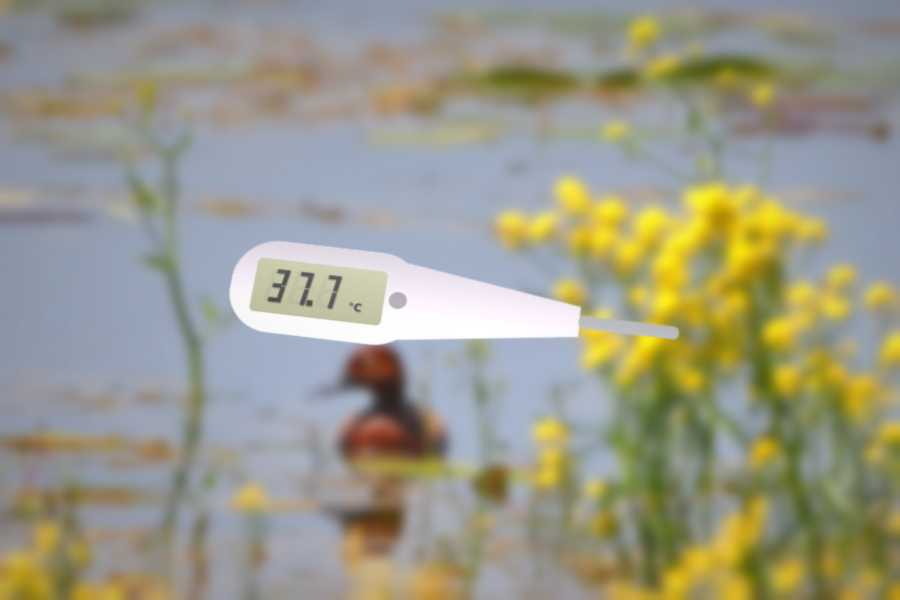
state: 37.7 °C
